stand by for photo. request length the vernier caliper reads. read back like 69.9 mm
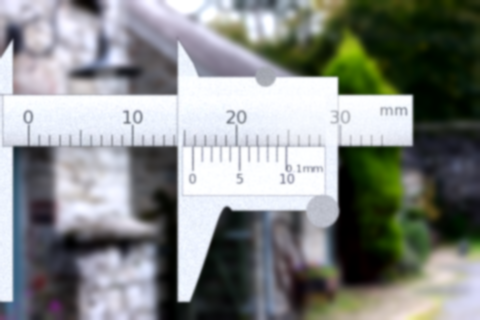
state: 15.8 mm
